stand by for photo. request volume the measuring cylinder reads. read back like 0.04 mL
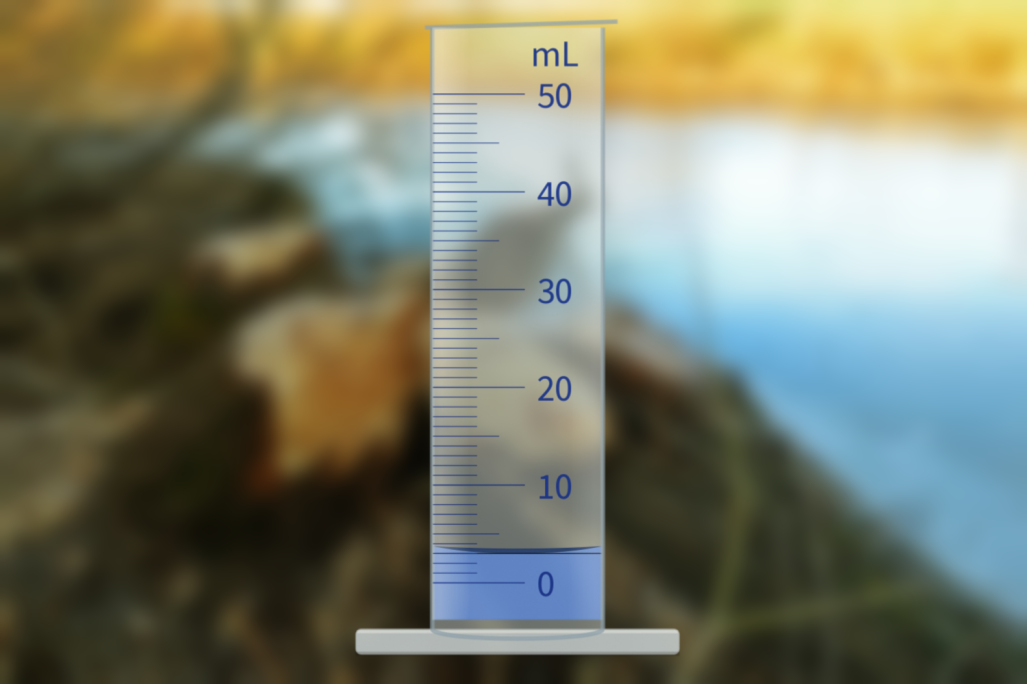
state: 3 mL
